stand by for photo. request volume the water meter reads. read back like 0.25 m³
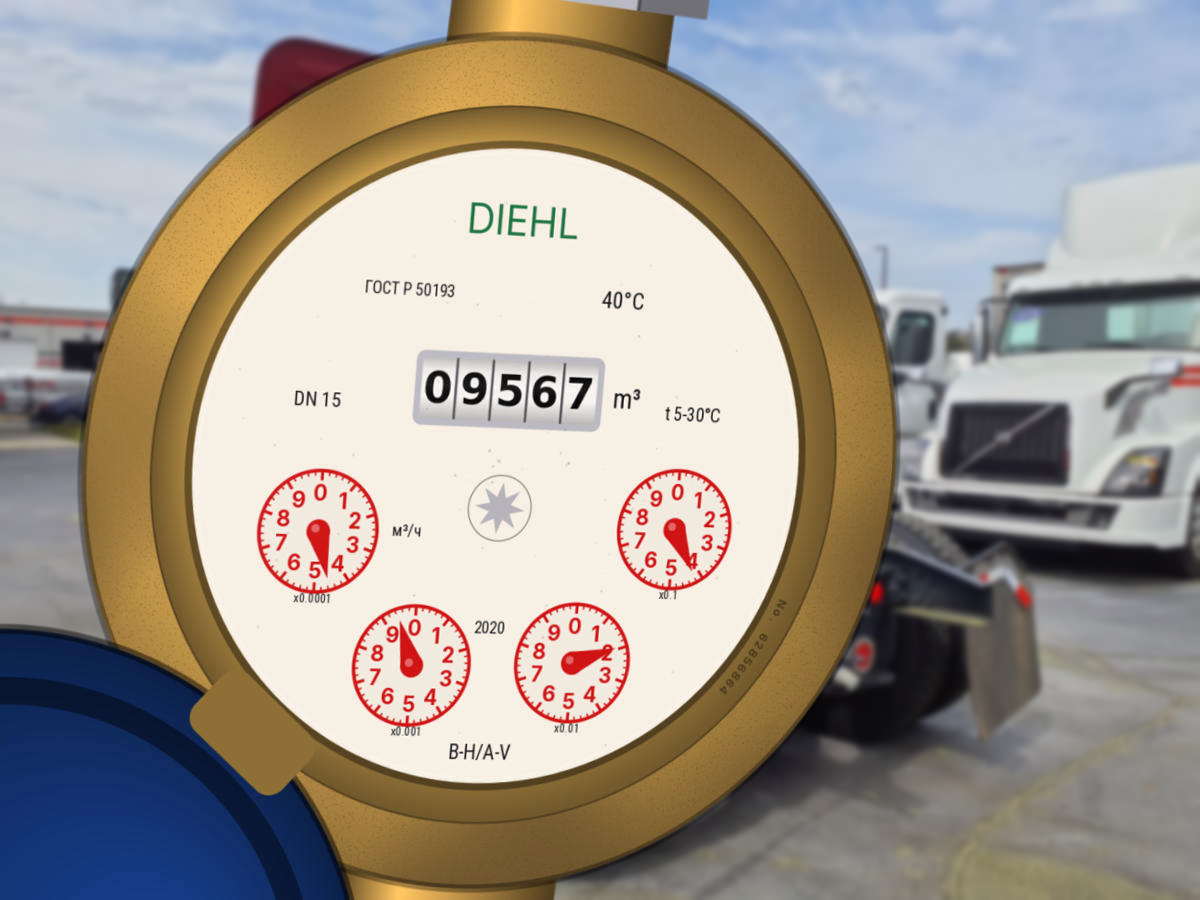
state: 9567.4194 m³
